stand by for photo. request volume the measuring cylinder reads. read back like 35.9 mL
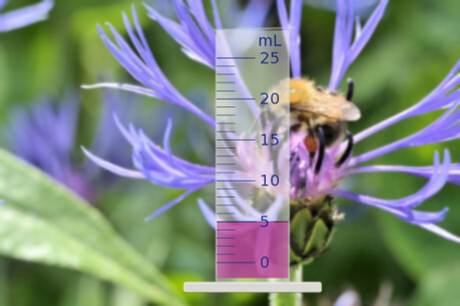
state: 5 mL
